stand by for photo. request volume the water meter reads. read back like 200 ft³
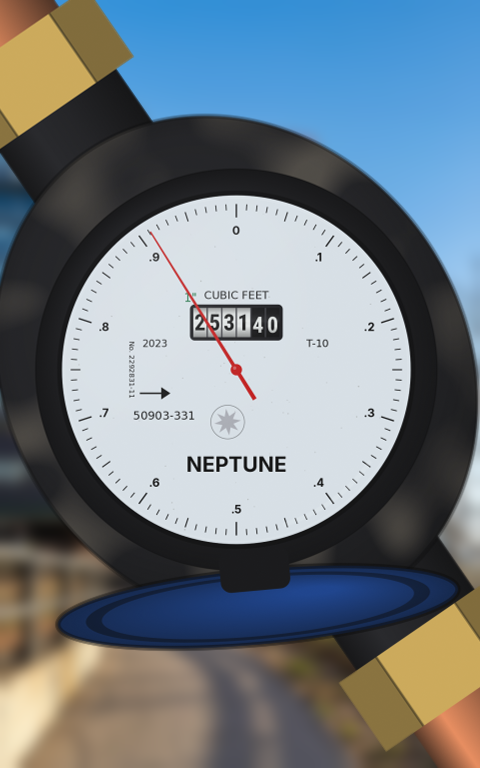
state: 253139.91 ft³
